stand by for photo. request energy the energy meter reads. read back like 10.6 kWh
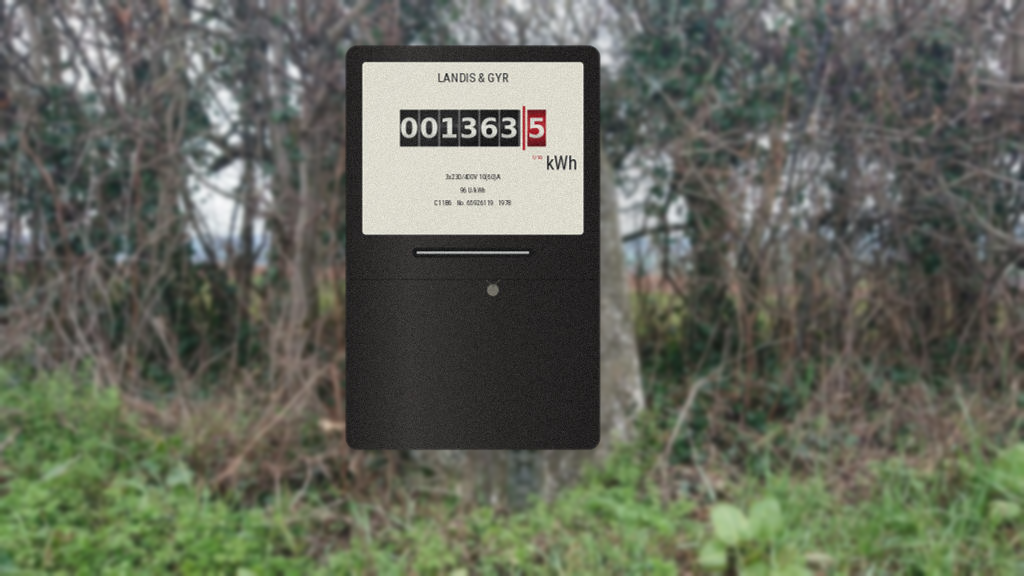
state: 1363.5 kWh
